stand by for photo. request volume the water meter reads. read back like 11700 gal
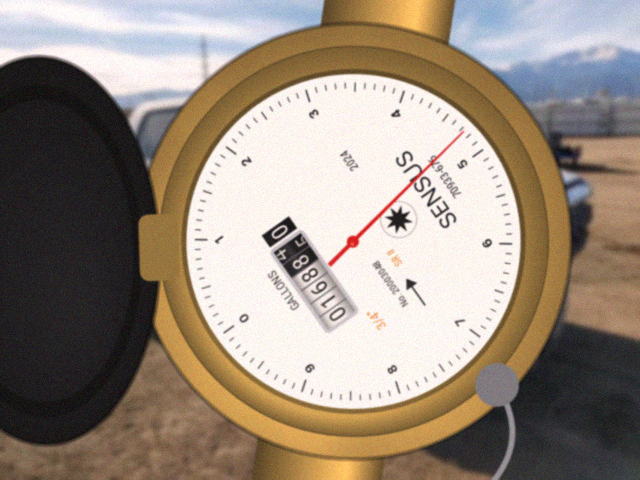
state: 168844.7 gal
